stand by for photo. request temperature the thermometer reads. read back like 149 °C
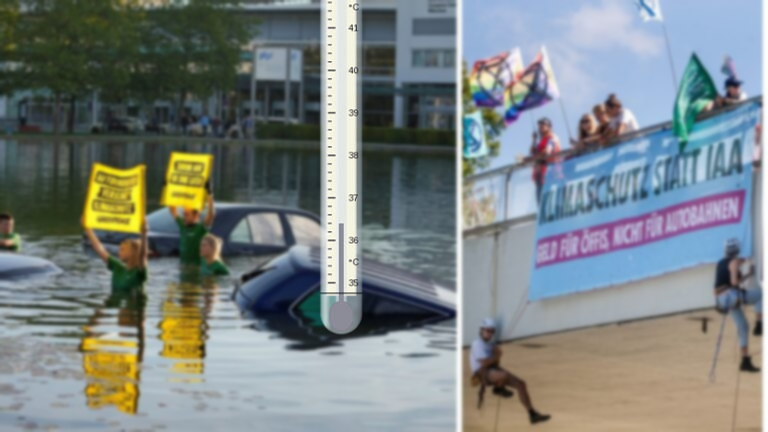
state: 36.4 °C
